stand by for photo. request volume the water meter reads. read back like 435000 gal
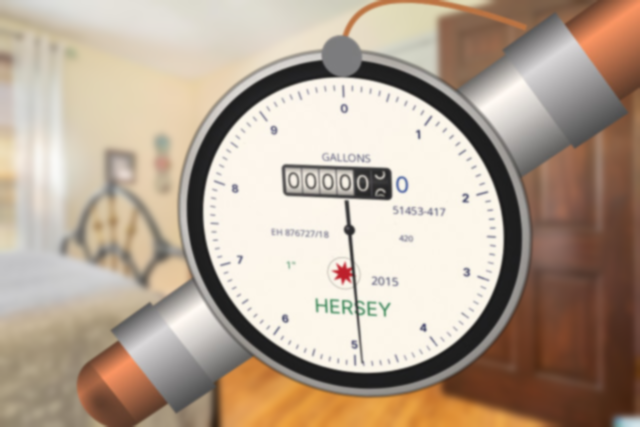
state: 54.9 gal
